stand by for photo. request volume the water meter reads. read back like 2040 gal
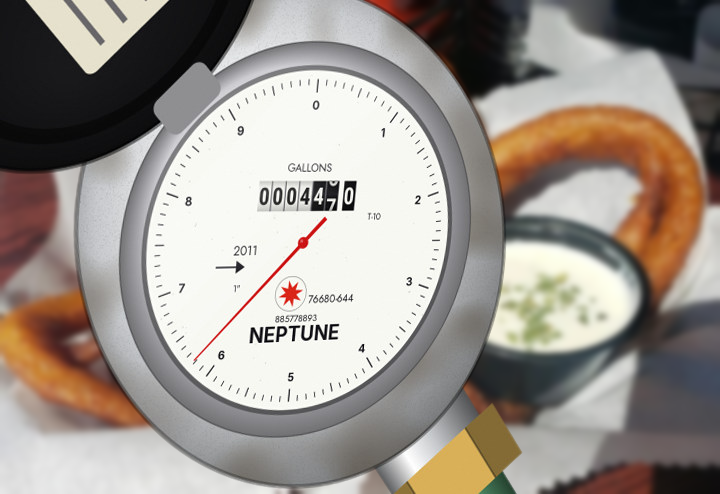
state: 4466.2 gal
